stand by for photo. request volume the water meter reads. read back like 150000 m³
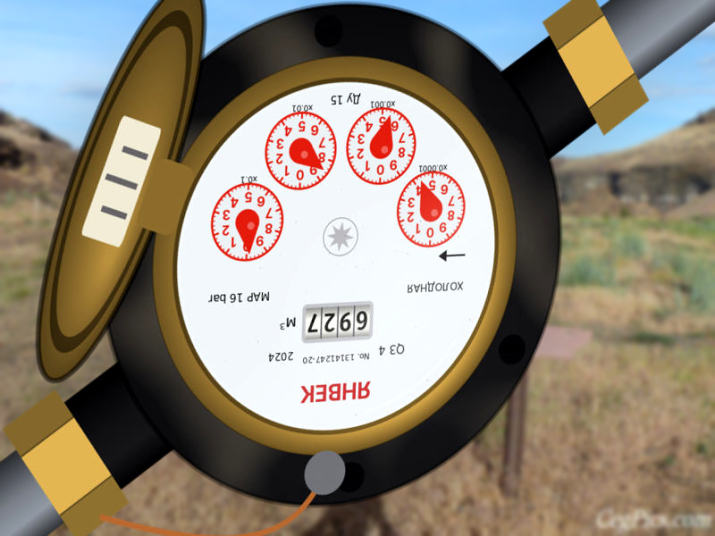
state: 6926.9854 m³
